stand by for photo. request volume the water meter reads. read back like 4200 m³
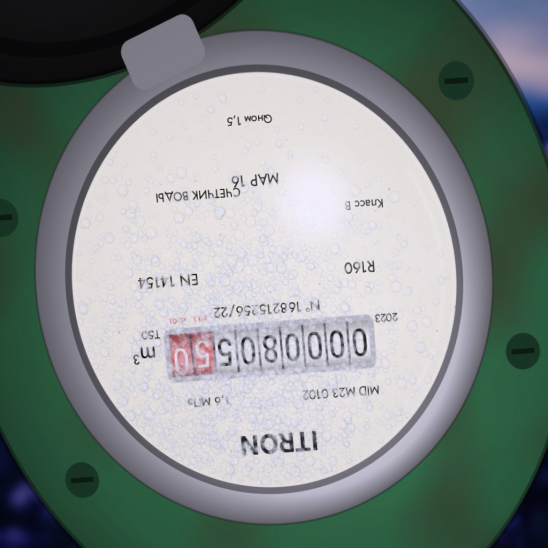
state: 805.50 m³
